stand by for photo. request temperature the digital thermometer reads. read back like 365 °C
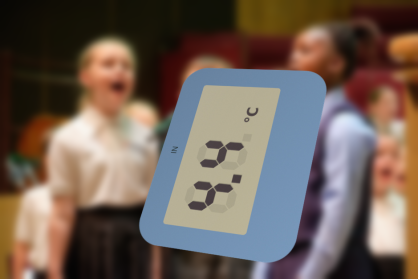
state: 4.4 °C
